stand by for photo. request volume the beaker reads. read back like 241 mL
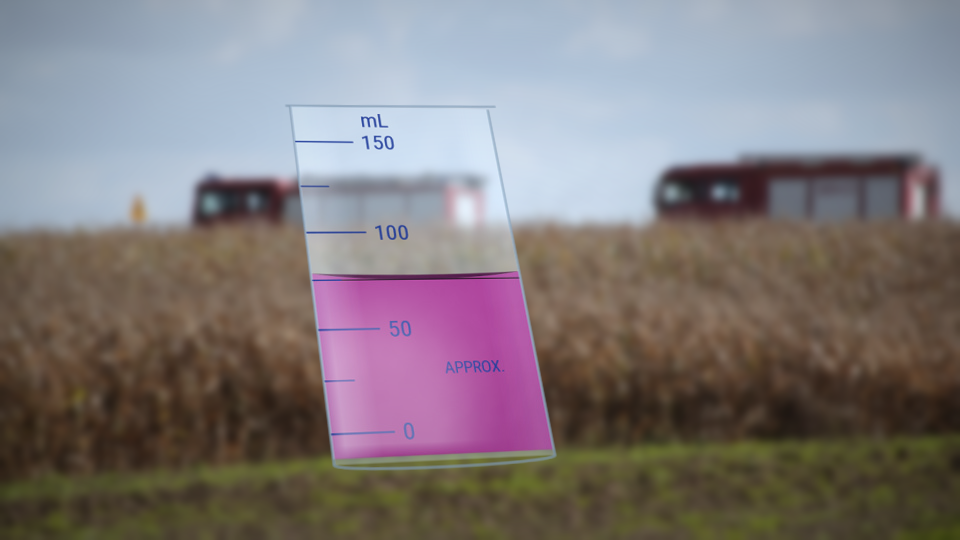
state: 75 mL
